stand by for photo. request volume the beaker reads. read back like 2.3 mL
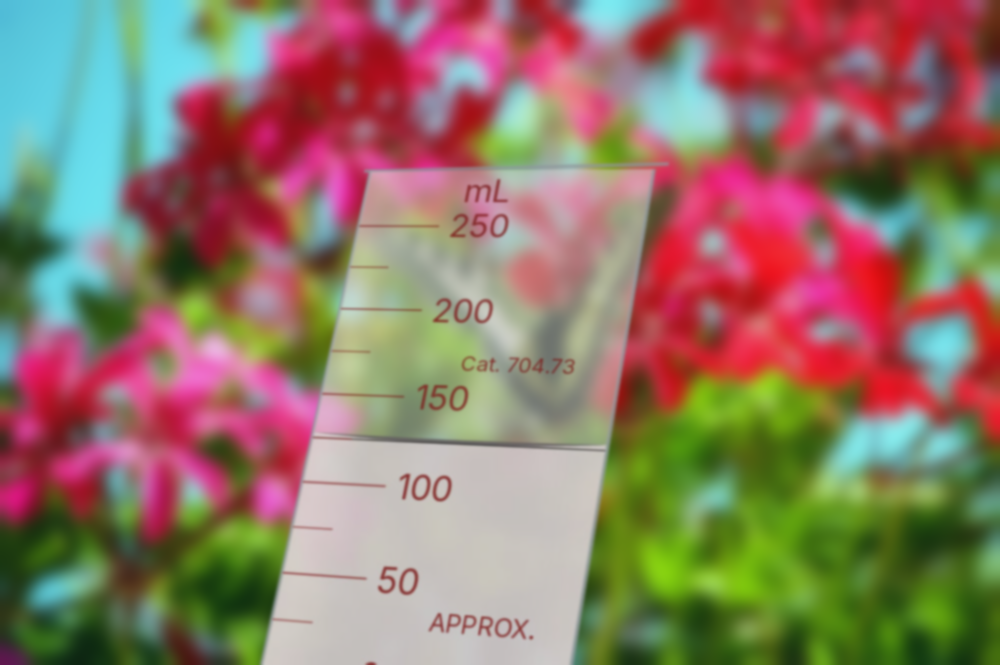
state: 125 mL
